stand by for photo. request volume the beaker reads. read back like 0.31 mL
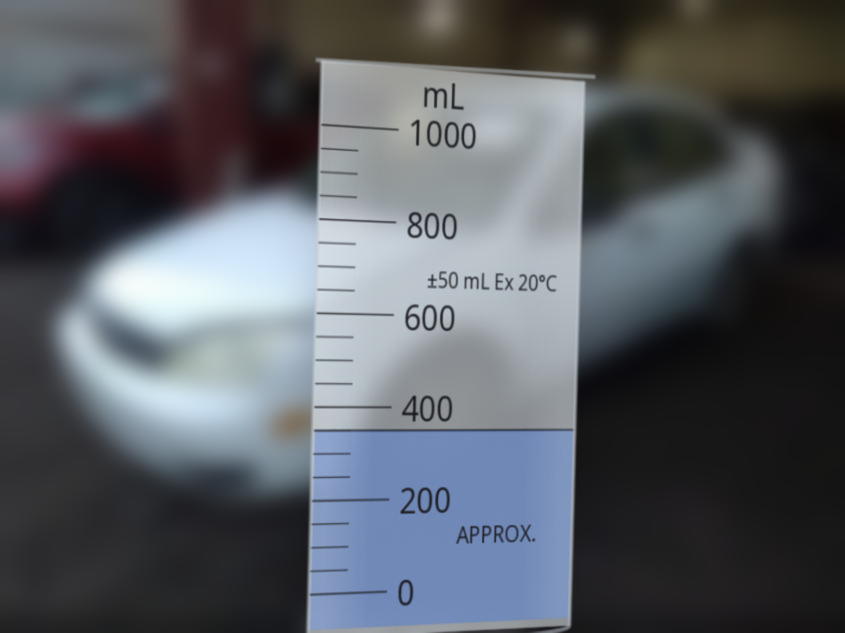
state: 350 mL
